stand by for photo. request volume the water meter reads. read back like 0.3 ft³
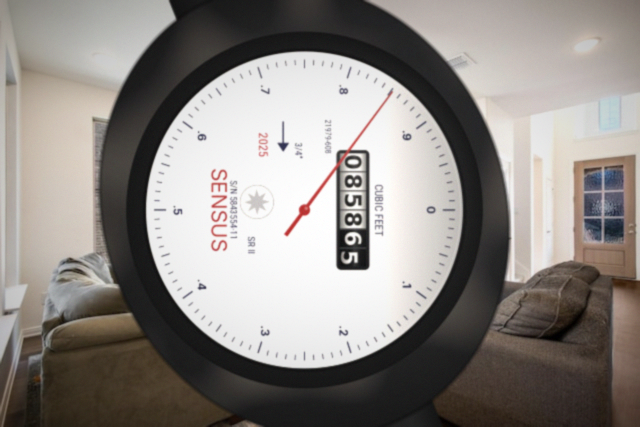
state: 85864.85 ft³
